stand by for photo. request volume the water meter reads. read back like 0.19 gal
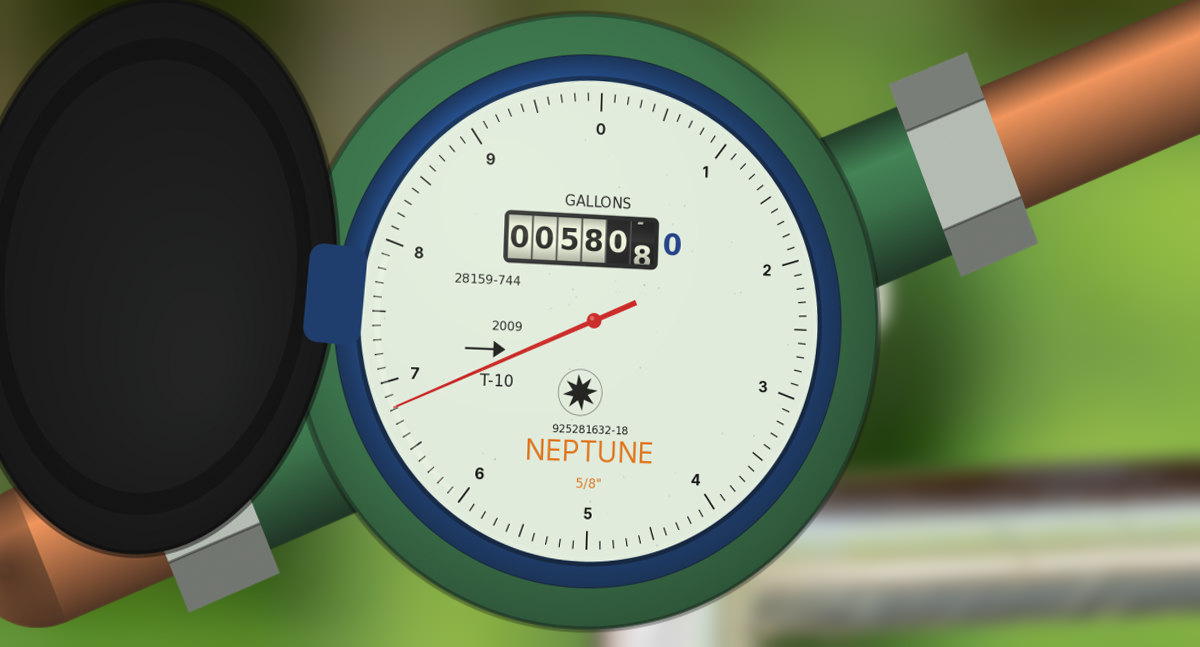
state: 58076.8 gal
